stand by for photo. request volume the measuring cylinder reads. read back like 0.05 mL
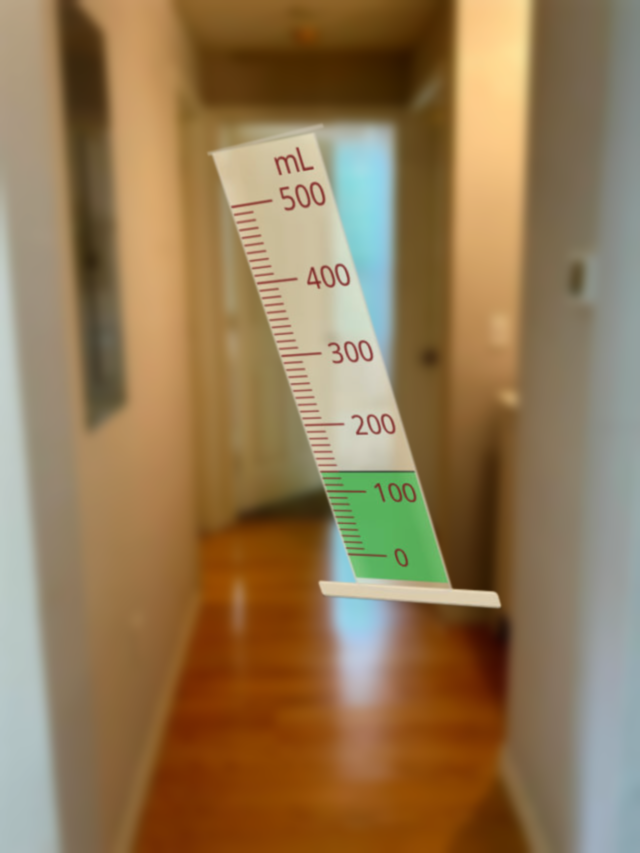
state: 130 mL
